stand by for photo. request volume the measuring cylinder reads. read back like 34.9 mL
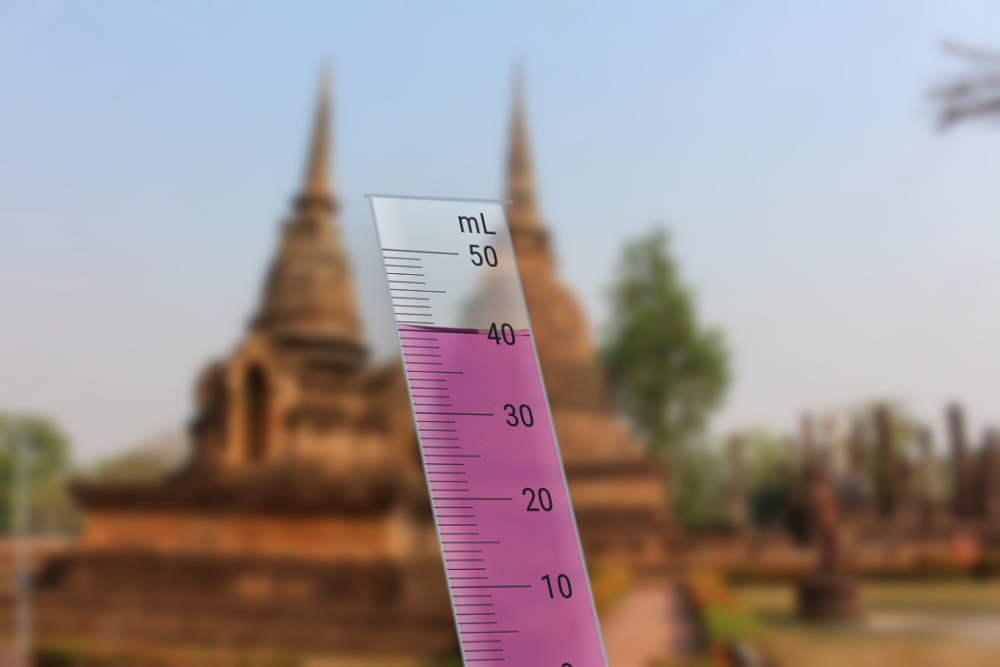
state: 40 mL
